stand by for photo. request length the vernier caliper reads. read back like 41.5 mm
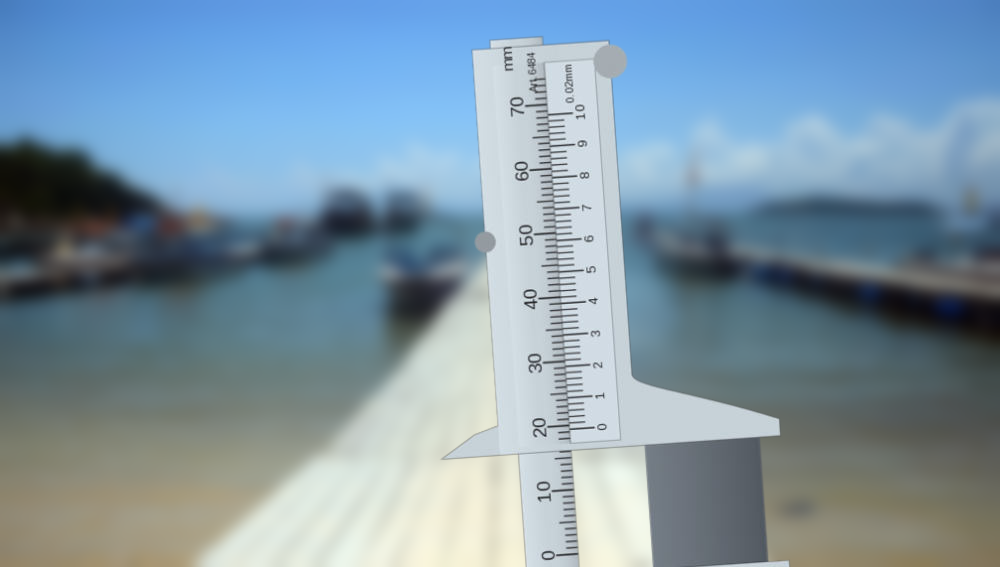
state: 19.4 mm
